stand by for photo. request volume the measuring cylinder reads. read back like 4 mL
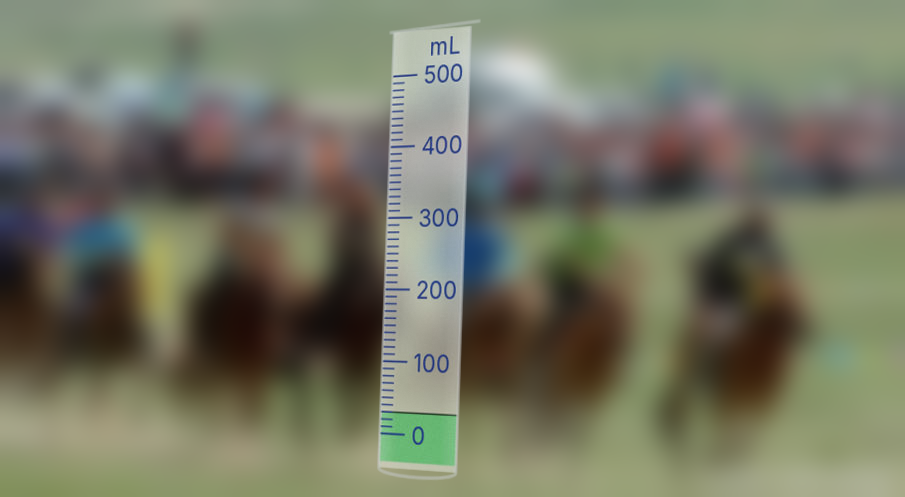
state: 30 mL
